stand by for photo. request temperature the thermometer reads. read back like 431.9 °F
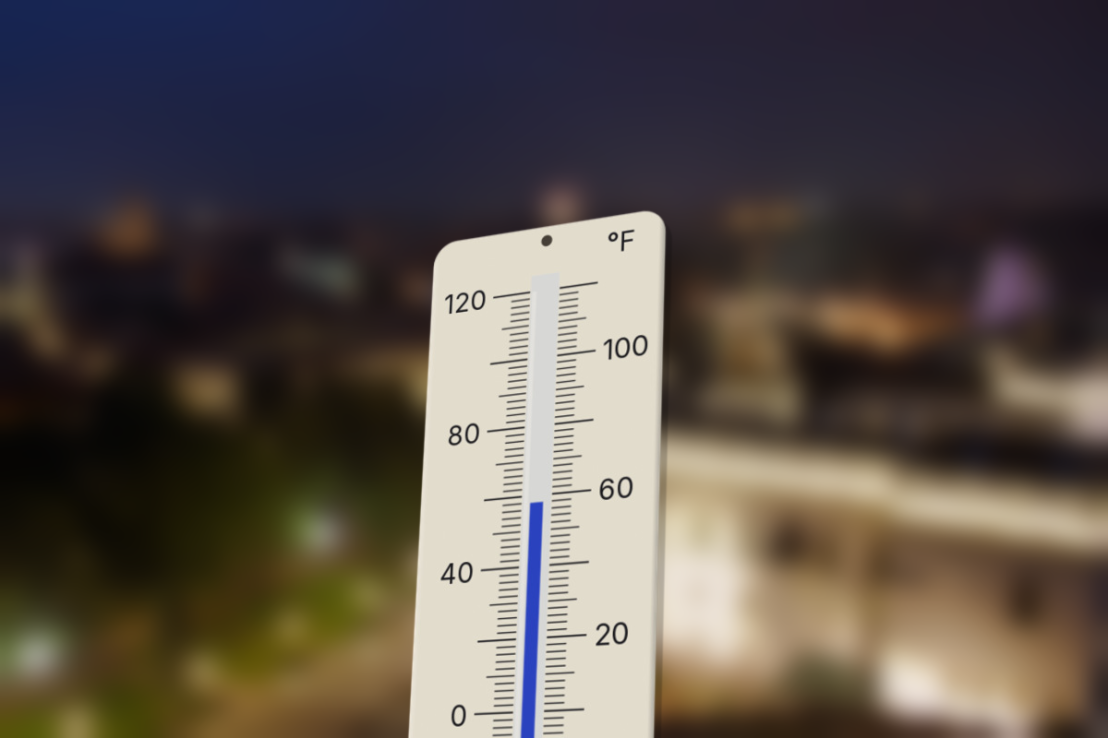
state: 58 °F
